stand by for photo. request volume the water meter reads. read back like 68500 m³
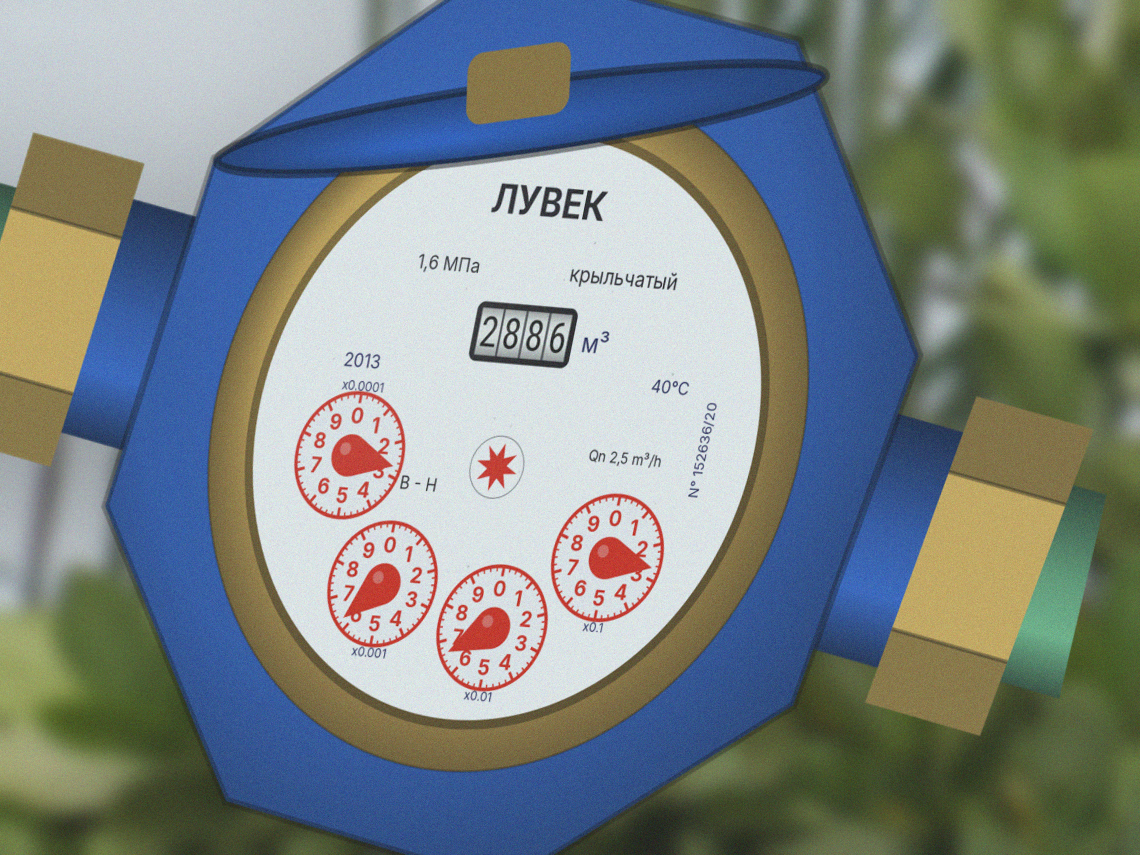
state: 2886.2662 m³
